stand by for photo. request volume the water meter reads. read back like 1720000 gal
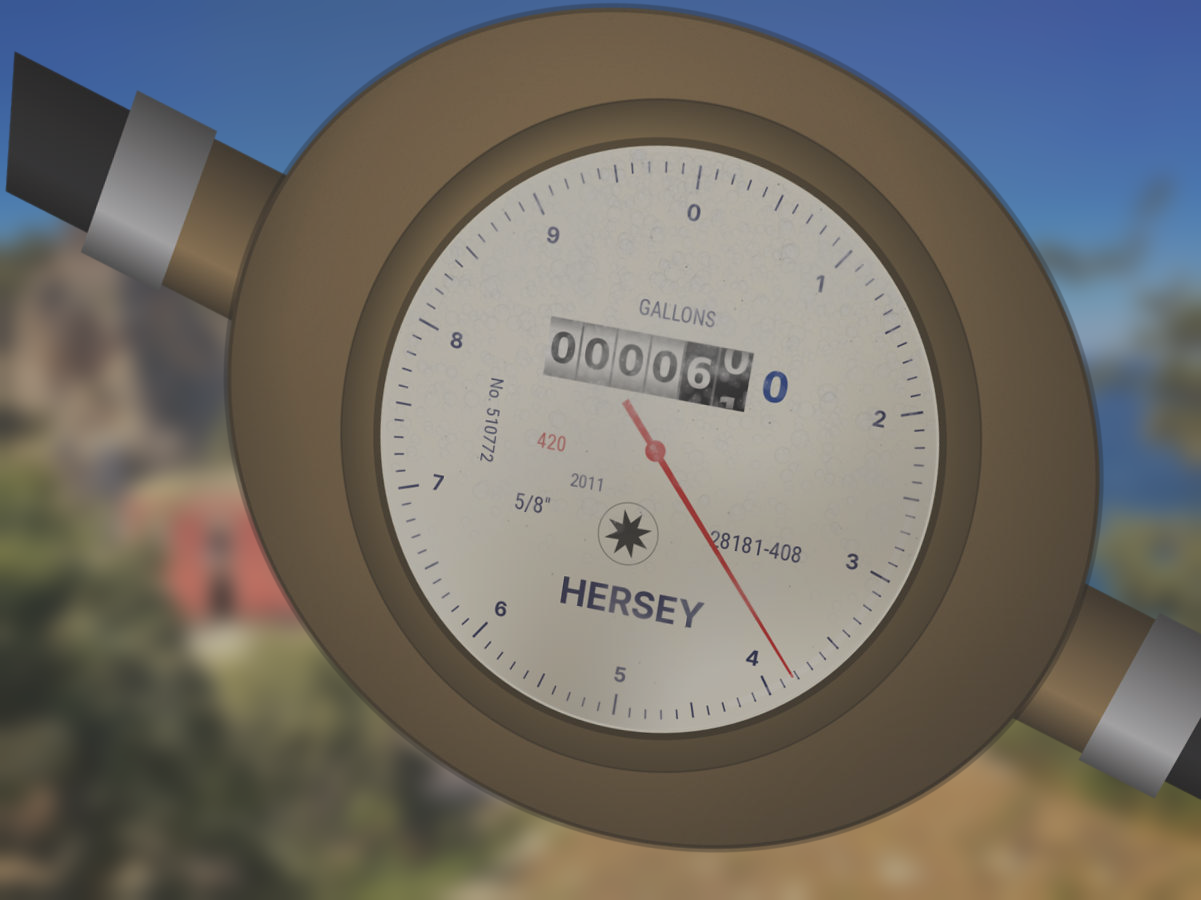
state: 603.8 gal
